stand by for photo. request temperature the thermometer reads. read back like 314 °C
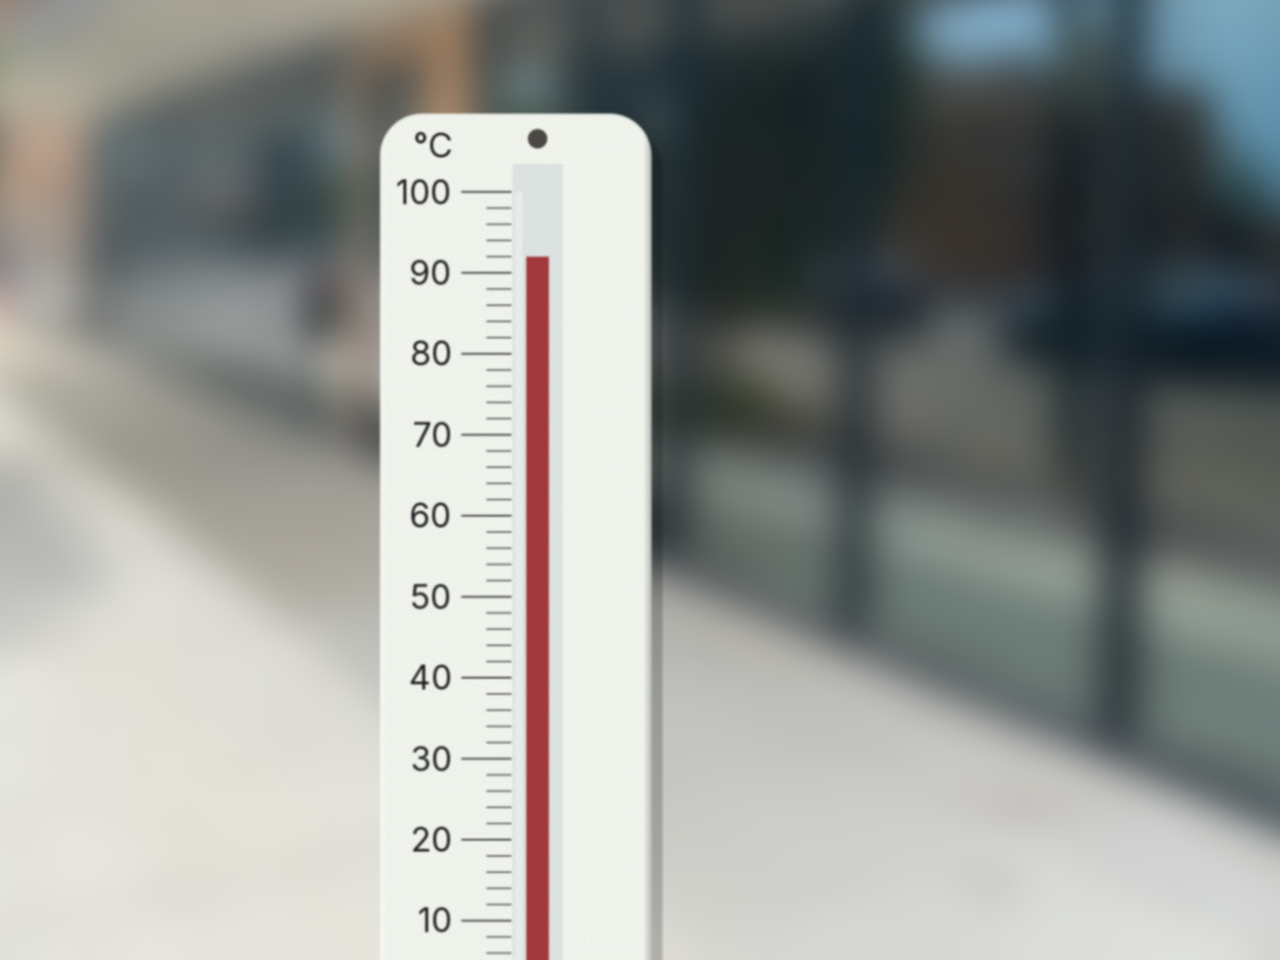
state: 92 °C
